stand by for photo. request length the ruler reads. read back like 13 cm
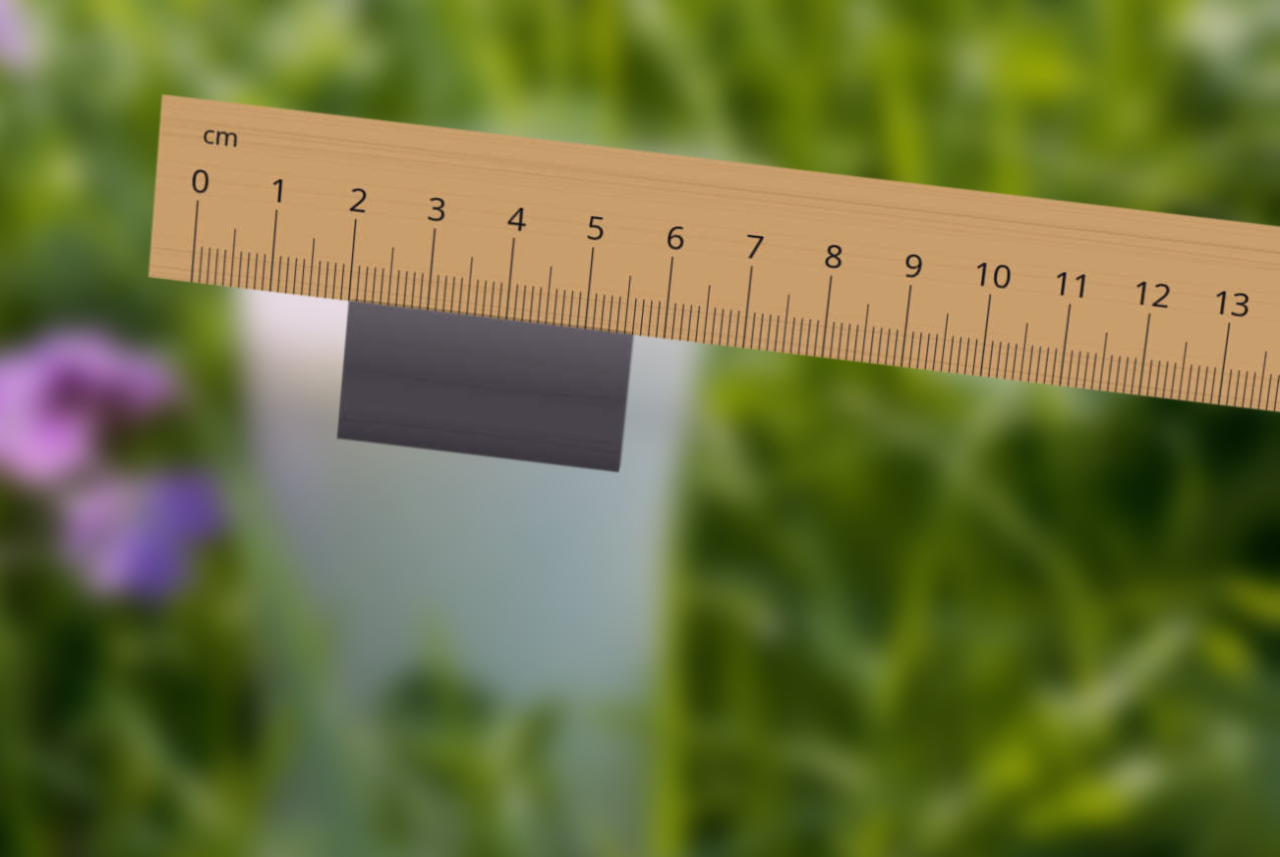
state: 3.6 cm
